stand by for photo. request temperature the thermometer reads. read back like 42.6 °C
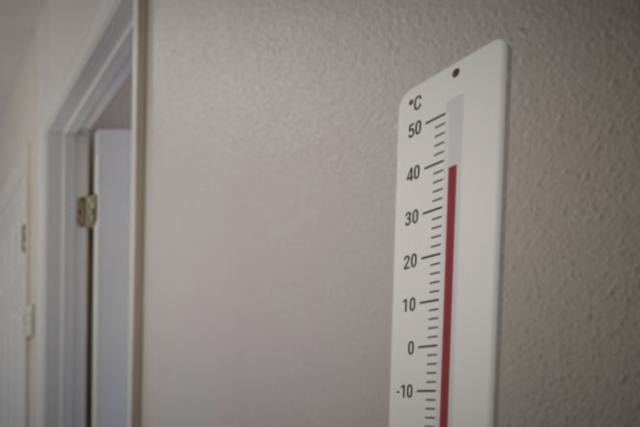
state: 38 °C
